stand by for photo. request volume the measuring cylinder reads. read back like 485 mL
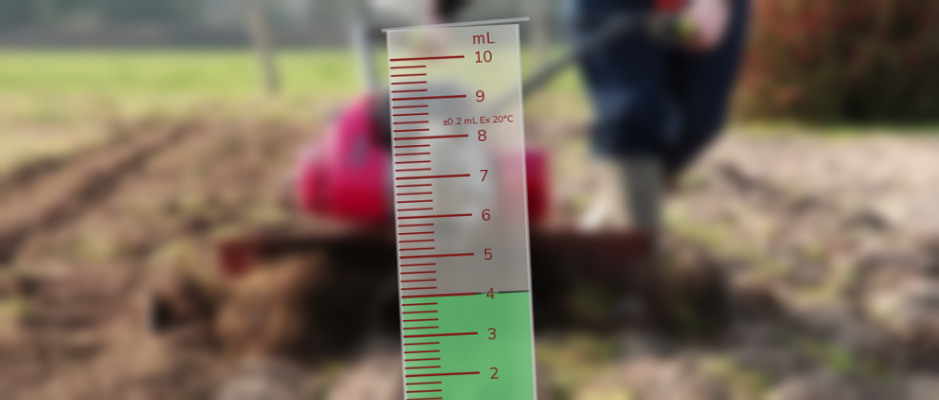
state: 4 mL
